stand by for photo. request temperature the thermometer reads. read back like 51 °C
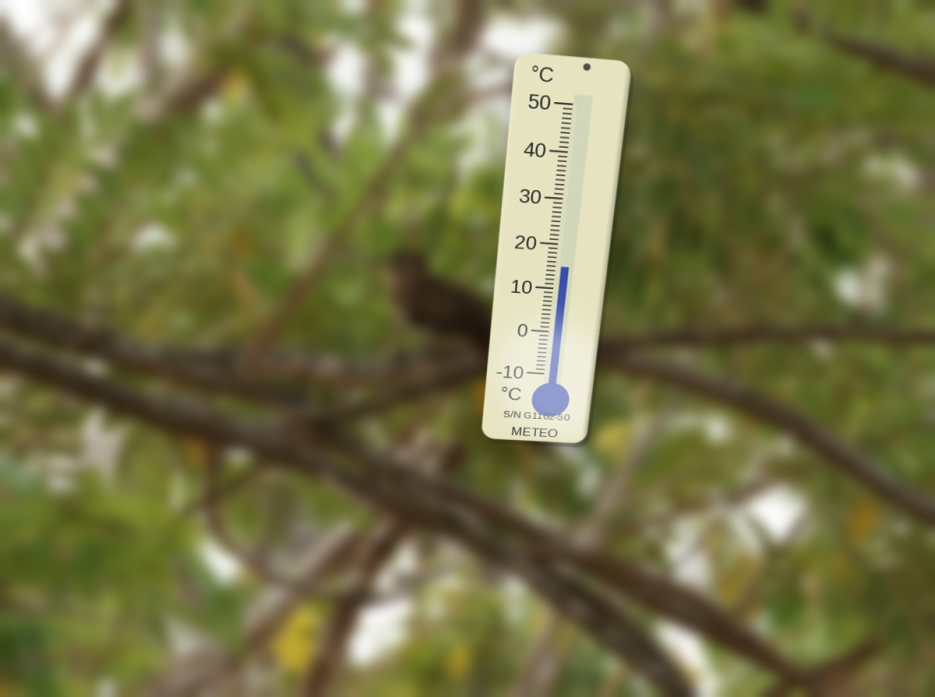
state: 15 °C
